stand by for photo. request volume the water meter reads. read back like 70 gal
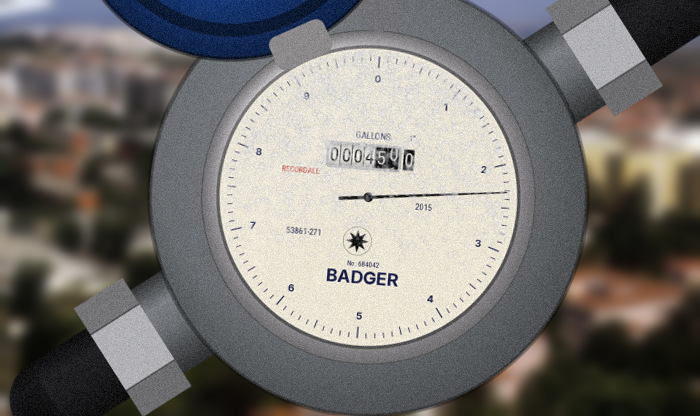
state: 4502.3 gal
